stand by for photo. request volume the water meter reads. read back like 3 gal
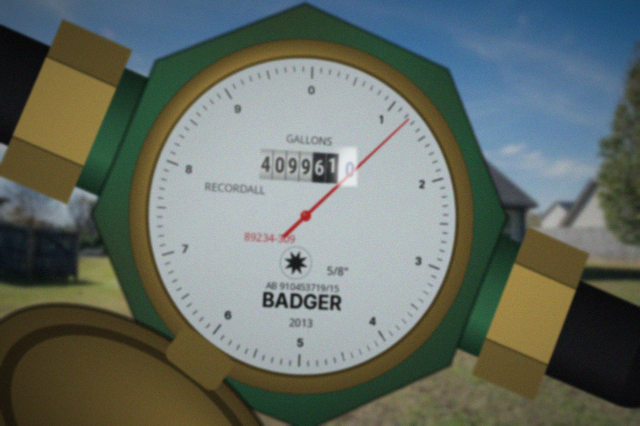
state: 4099611.2 gal
